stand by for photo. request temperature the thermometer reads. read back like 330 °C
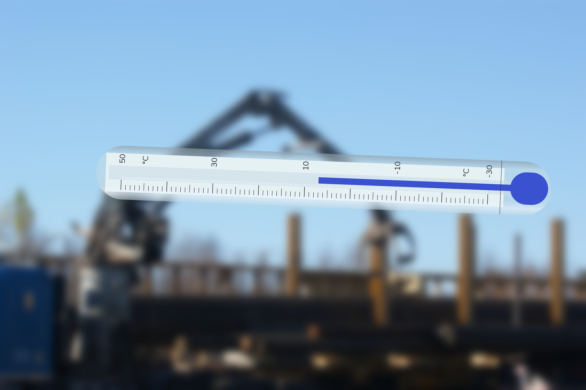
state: 7 °C
